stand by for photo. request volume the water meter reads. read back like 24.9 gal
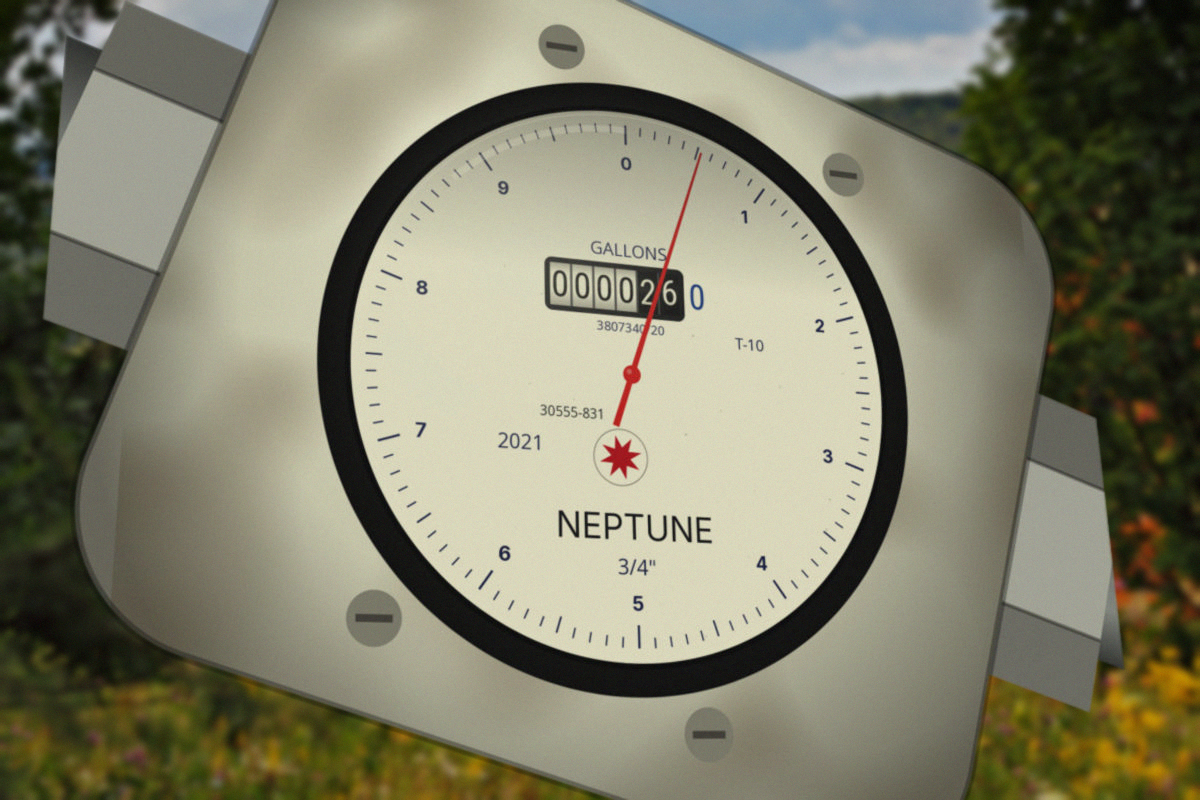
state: 260.5 gal
